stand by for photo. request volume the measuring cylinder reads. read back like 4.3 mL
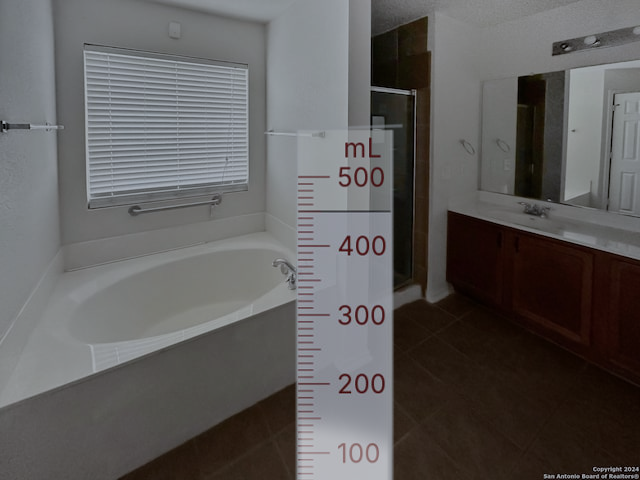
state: 450 mL
